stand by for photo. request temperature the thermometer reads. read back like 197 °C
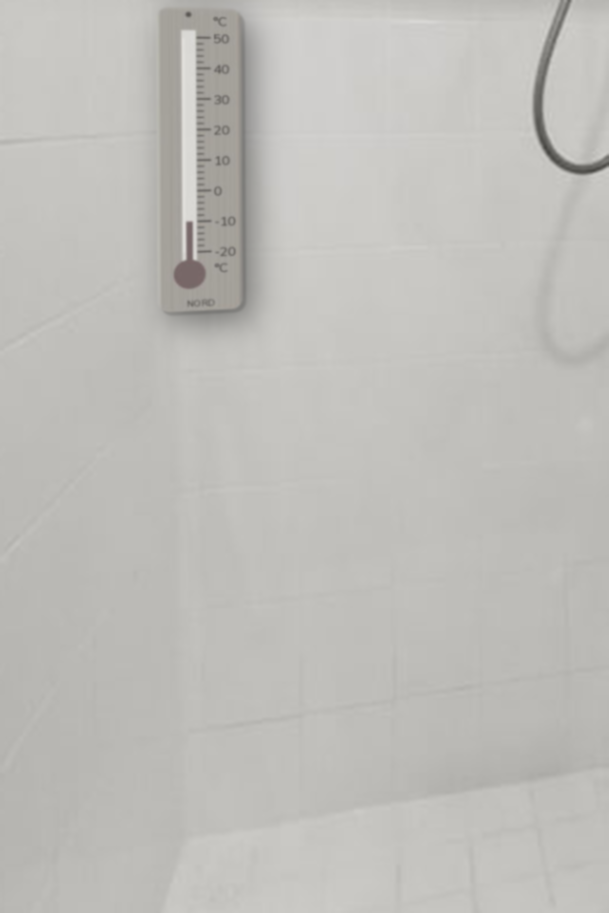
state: -10 °C
